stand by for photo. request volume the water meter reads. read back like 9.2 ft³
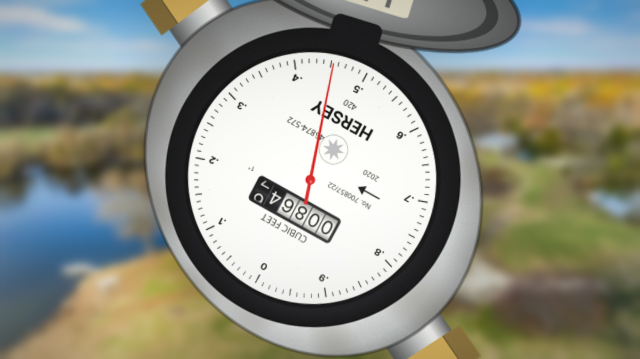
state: 8646.45 ft³
